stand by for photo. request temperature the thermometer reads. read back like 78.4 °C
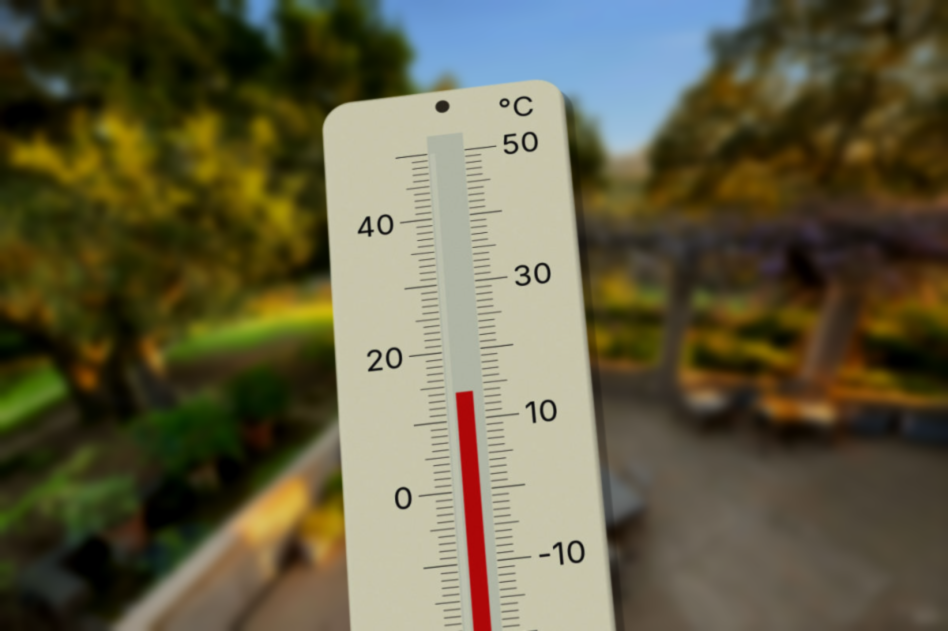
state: 14 °C
